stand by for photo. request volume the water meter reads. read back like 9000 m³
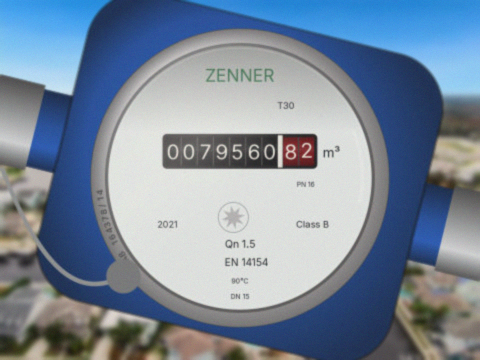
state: 79560.82 m³
